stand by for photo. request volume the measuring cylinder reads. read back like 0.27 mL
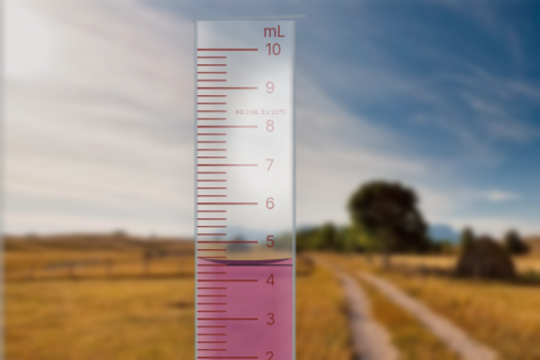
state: 4.4 mL
